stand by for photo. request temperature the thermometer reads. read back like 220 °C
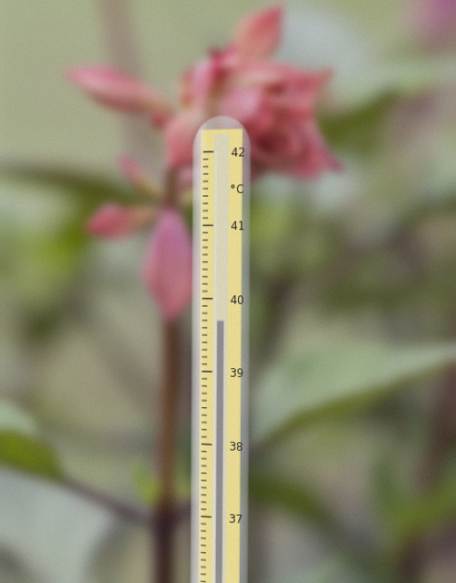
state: 39.7 °C
